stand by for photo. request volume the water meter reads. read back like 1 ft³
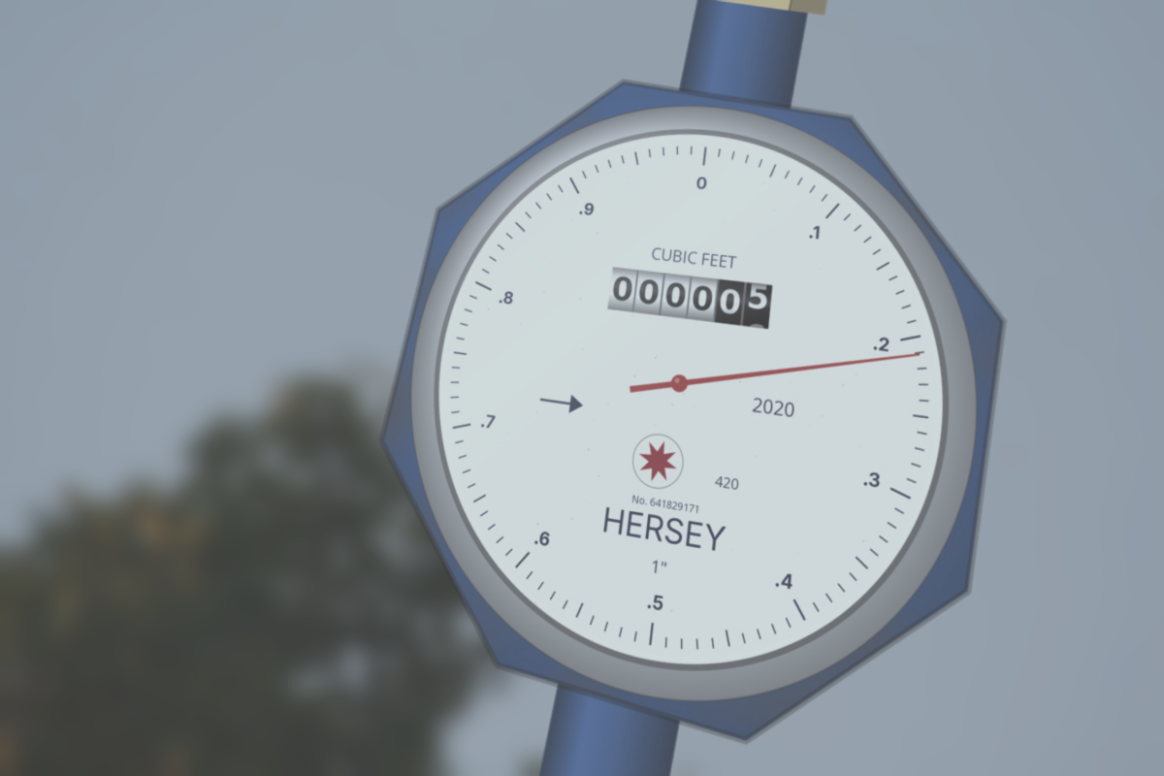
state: 5.21 ft³
